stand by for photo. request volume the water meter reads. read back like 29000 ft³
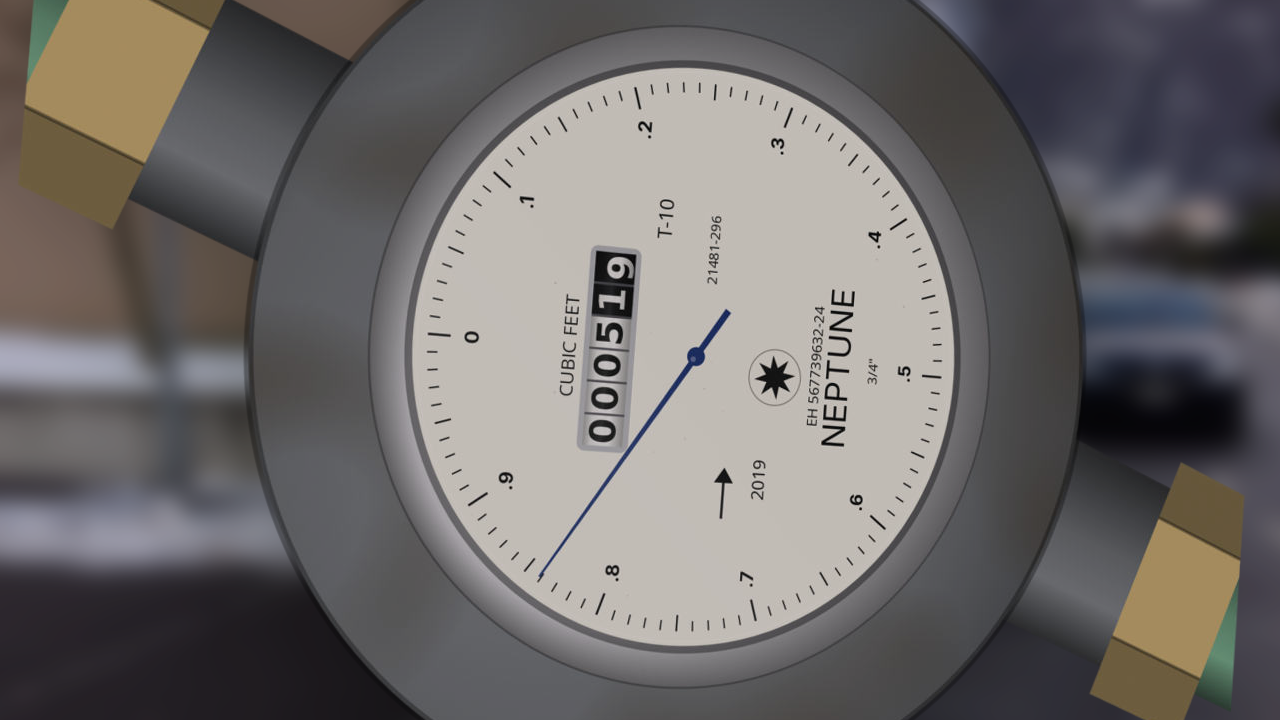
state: 518.84 ft³
